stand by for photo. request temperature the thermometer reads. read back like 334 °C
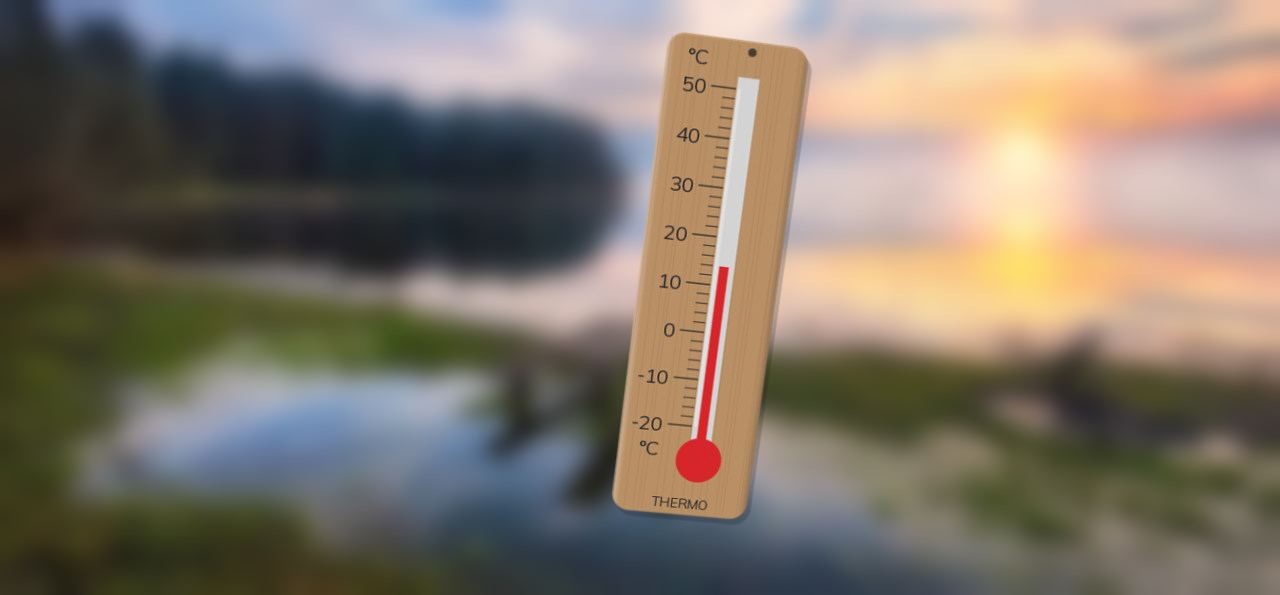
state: 14 °C
